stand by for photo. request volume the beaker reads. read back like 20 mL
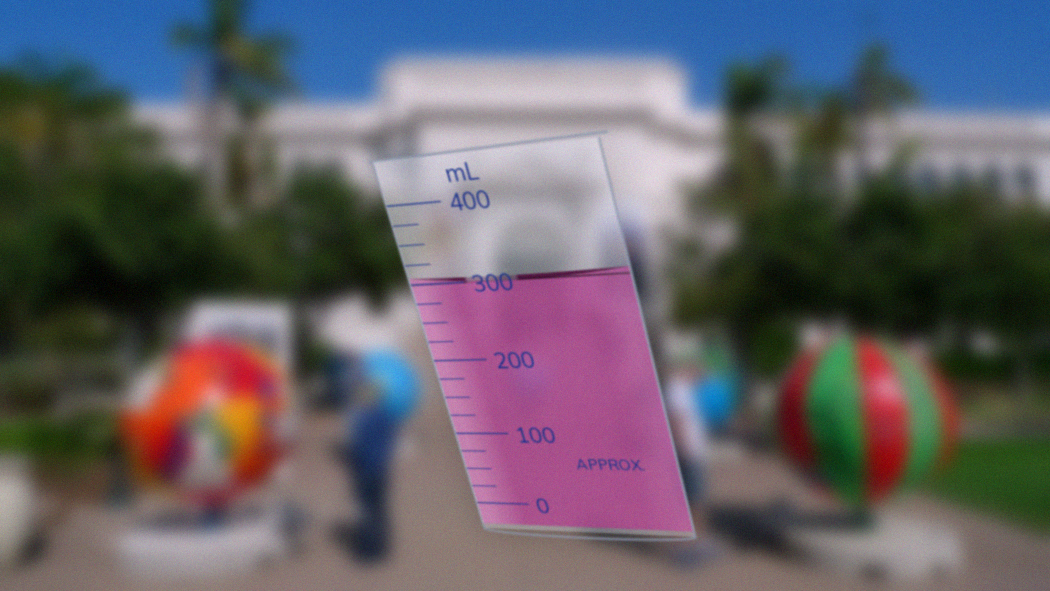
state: 300 mL
